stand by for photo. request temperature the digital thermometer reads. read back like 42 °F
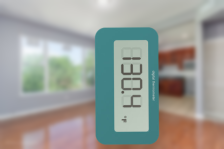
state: 130.4 °F
